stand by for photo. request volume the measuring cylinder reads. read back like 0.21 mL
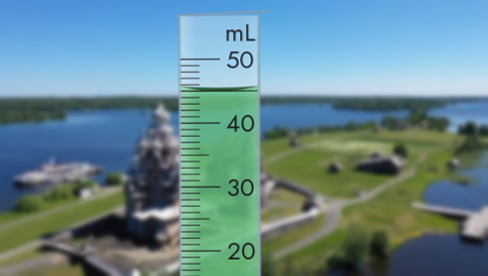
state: 45 mL
